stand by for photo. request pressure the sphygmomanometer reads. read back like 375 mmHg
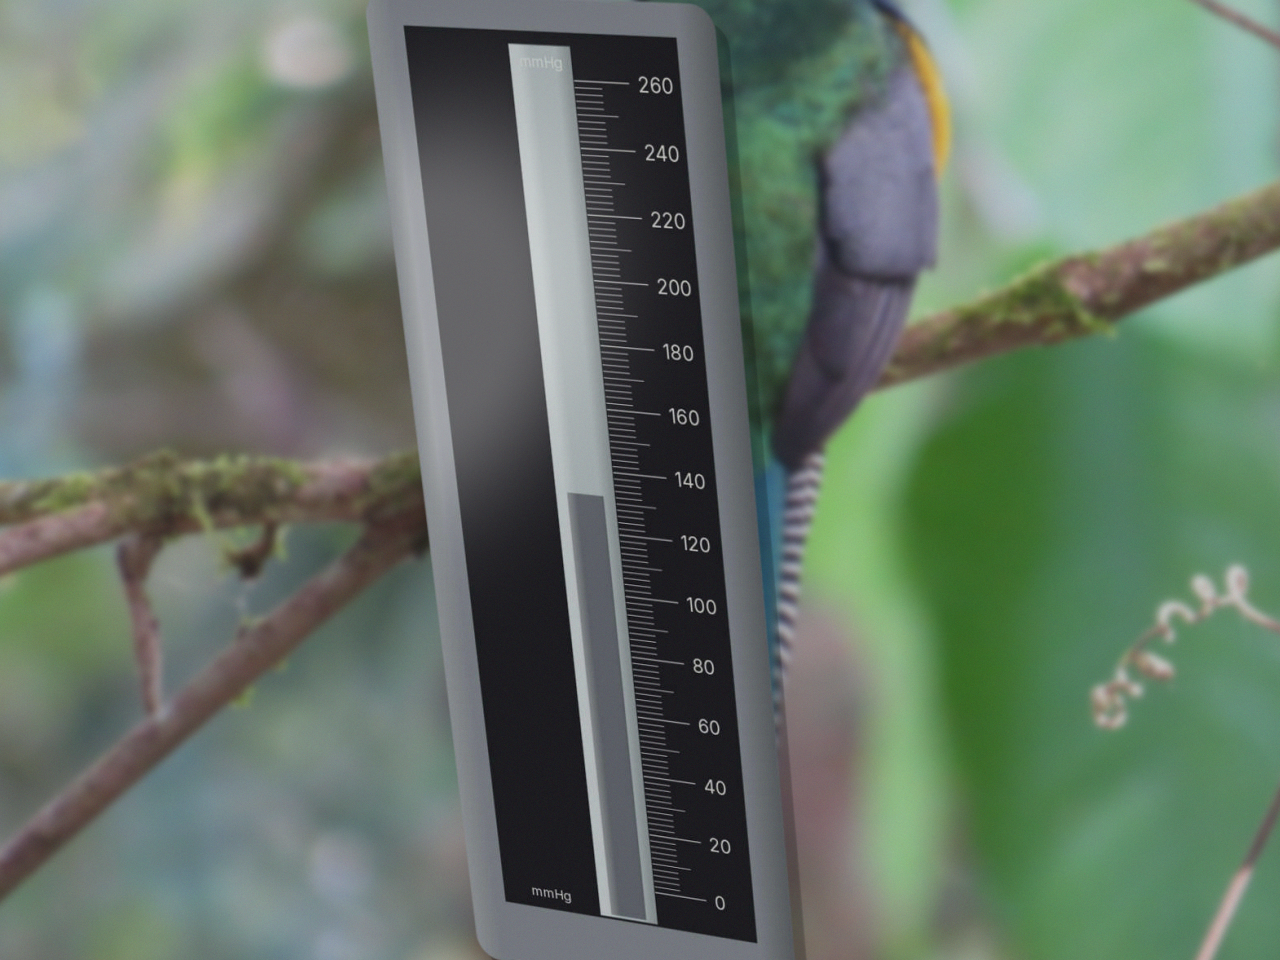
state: 132 mmHg
